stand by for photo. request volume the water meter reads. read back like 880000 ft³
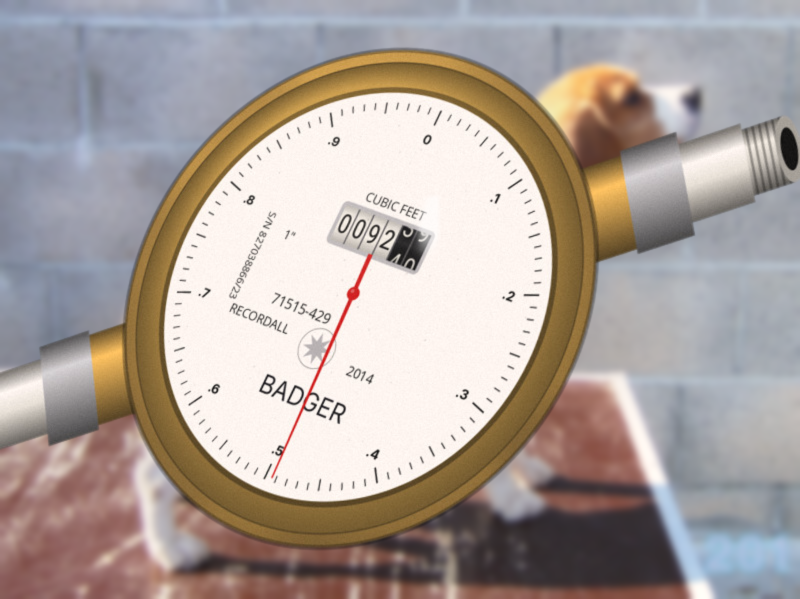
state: 9239.49 ft³
